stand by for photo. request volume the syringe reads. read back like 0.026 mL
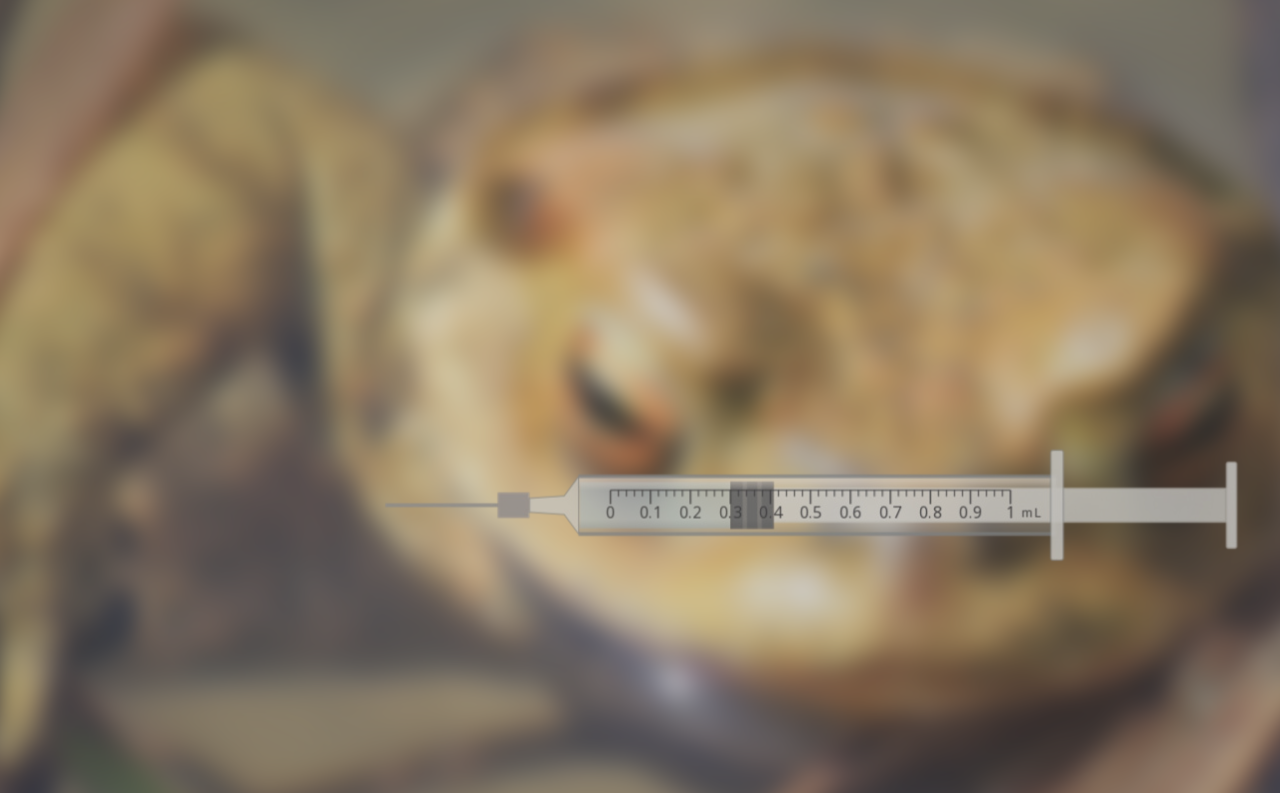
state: 0.3 mL
